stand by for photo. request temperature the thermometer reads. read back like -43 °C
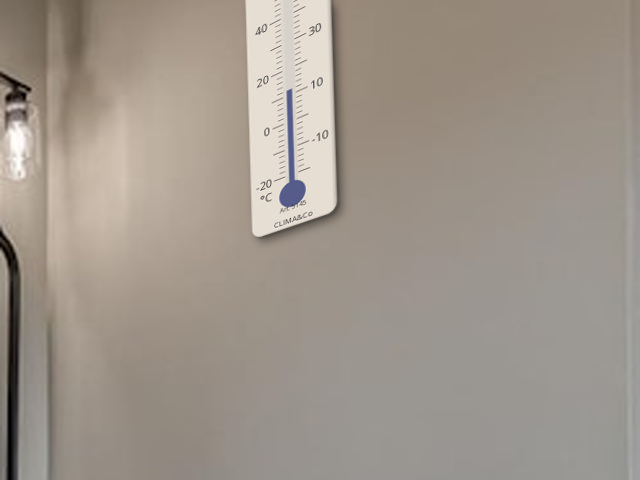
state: 12 °C
